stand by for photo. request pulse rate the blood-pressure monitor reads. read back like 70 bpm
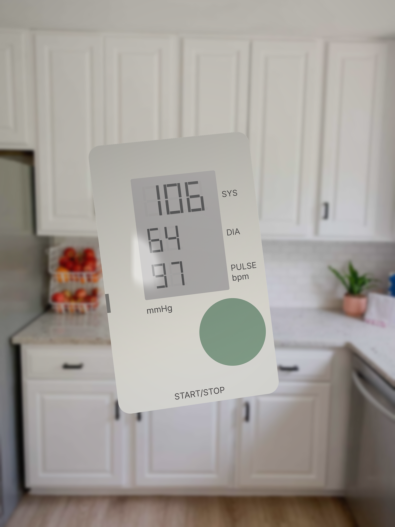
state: 97 bpm
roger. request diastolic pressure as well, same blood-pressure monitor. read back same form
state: 64 mmHg
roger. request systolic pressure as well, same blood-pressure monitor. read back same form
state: 106 mmHg
